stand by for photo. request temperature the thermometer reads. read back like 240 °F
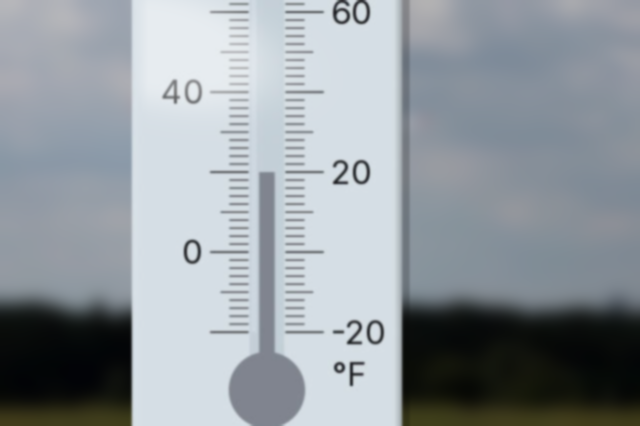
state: 20 °F
